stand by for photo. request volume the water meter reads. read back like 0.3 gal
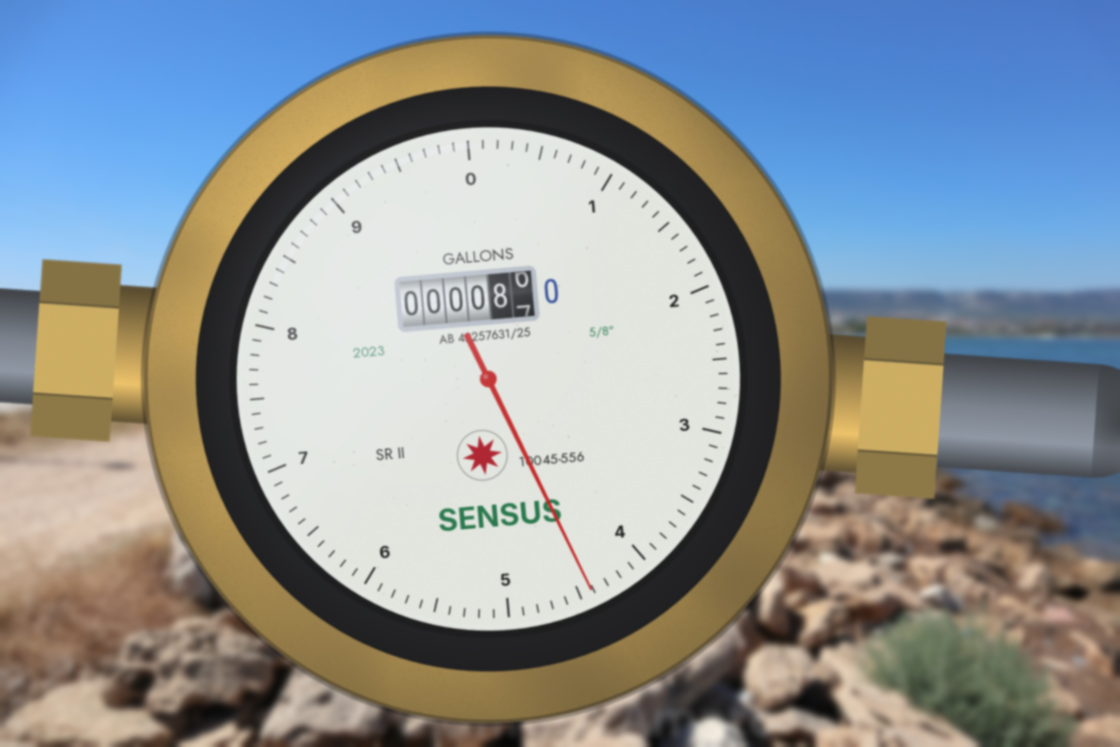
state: 864.4 gal
